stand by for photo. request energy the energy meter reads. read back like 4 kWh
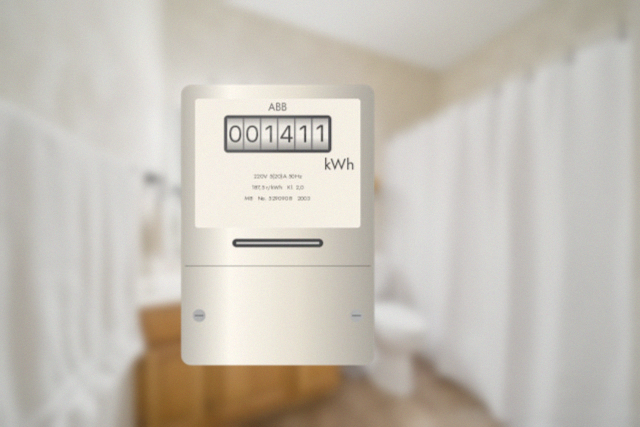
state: 1411 kWh
